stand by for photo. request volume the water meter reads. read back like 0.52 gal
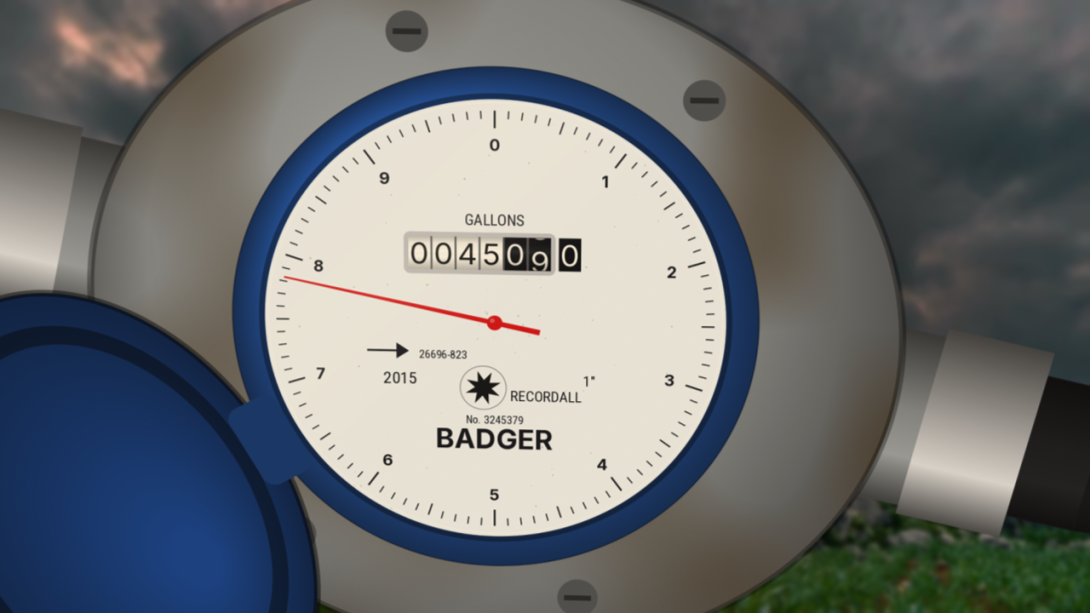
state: 45087.8 gal
